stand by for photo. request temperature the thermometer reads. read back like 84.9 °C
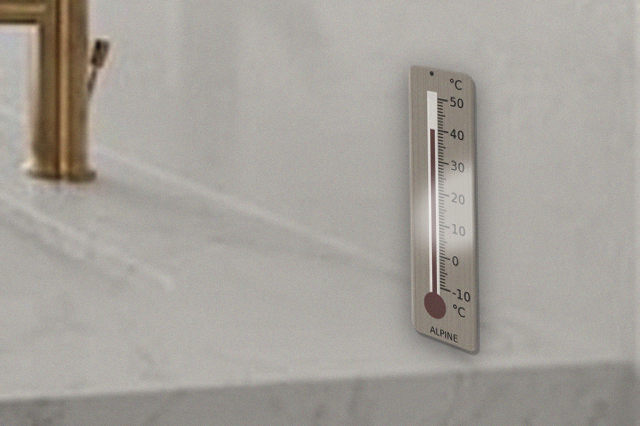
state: 40 °C
